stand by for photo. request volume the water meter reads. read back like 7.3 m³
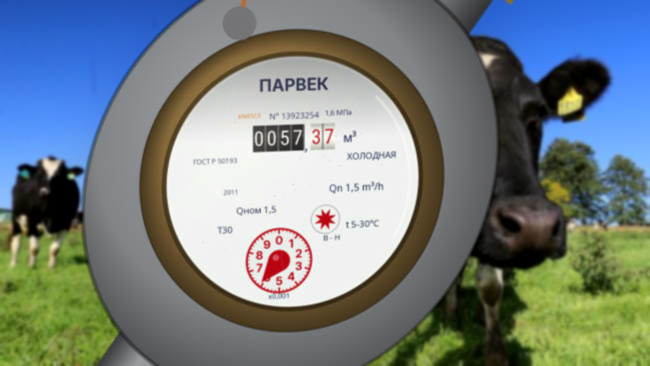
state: 57.376 m³
